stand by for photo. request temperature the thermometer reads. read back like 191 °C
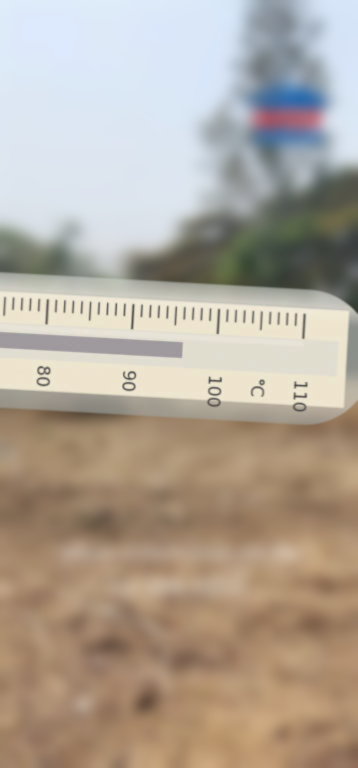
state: 96 °C
